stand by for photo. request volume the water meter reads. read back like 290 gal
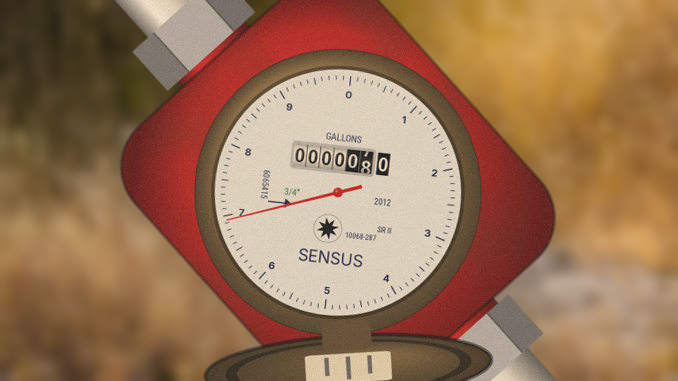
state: 76.9 gal
